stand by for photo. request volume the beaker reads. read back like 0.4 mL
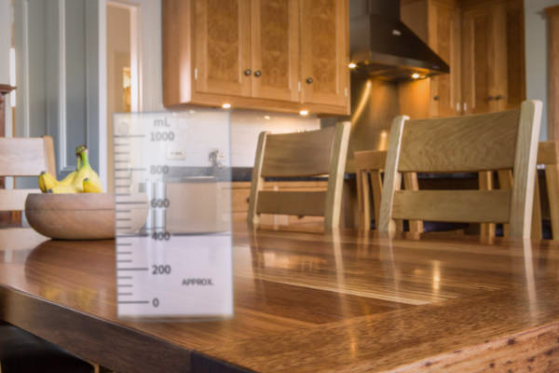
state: 400 mL
